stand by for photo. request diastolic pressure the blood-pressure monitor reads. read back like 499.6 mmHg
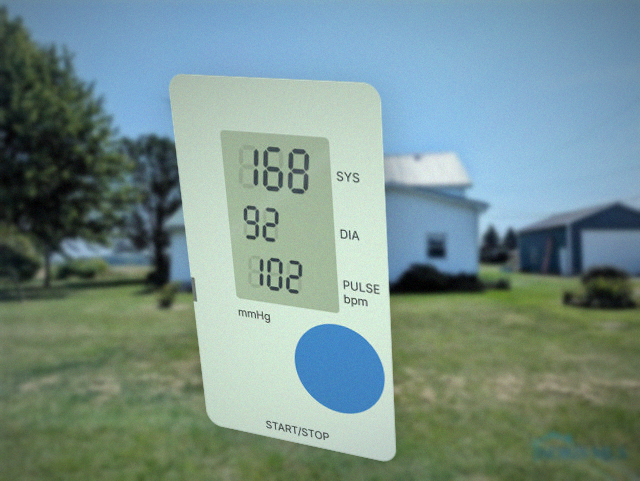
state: 92 mmHg
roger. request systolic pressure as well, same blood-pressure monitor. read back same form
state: 168 mmHg
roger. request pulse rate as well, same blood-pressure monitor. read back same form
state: 102 bpm
